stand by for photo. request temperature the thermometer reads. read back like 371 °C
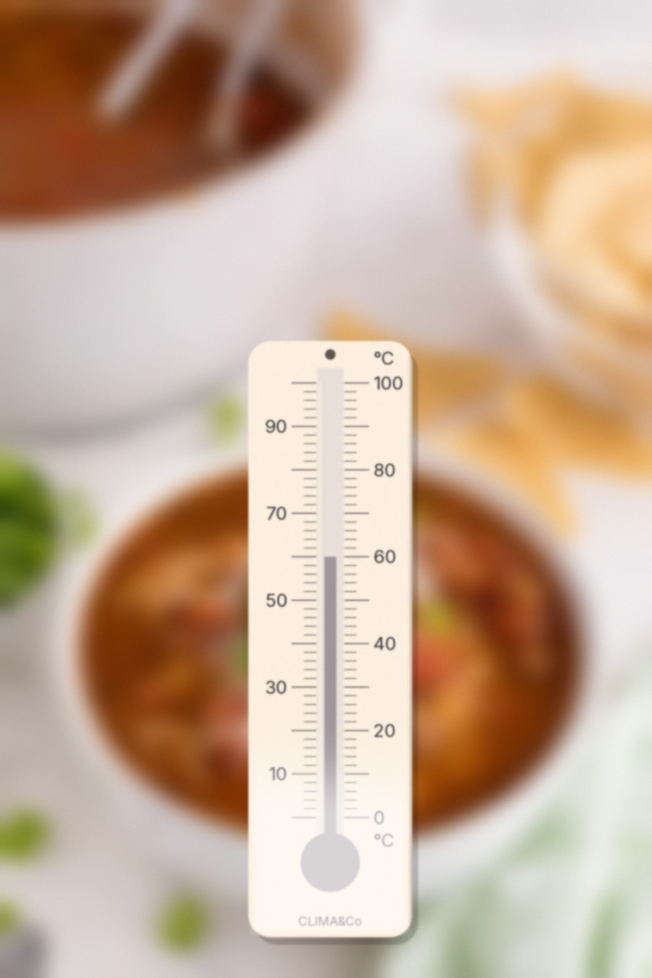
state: 60 °C
